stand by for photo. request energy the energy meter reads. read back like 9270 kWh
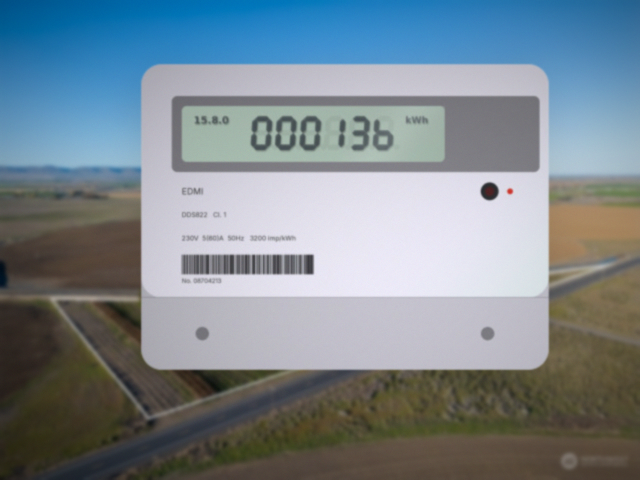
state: 136 kWh
